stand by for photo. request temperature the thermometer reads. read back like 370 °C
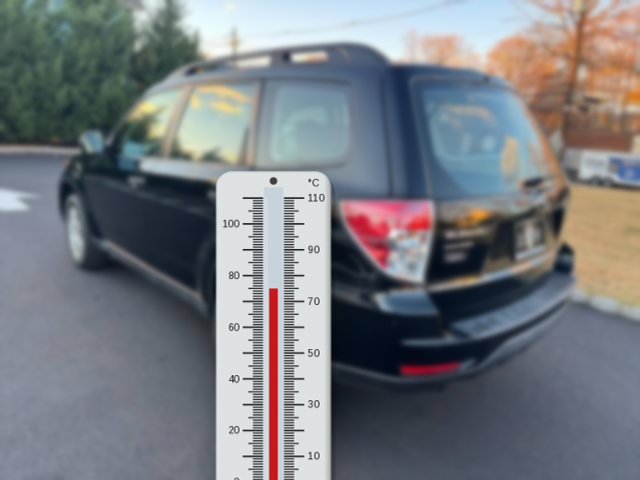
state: 75 °C
